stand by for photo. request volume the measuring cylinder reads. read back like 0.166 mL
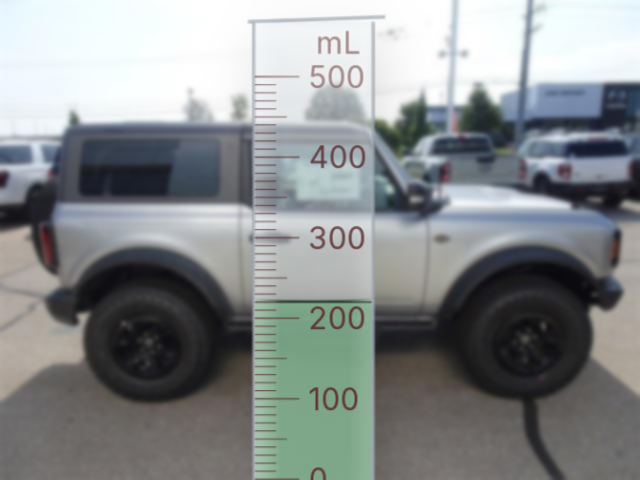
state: 220 mL
